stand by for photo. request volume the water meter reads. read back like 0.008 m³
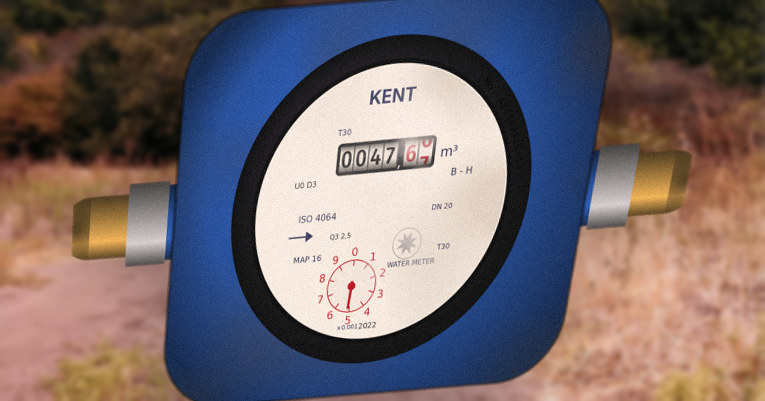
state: 47.665 m³
